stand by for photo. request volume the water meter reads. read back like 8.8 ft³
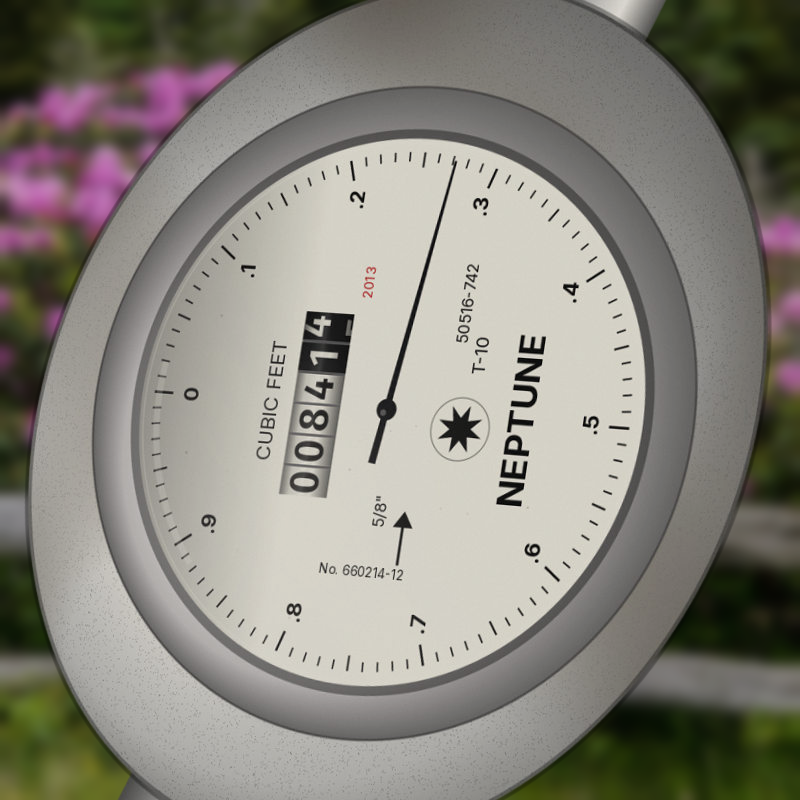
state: 8414.27 ft³
